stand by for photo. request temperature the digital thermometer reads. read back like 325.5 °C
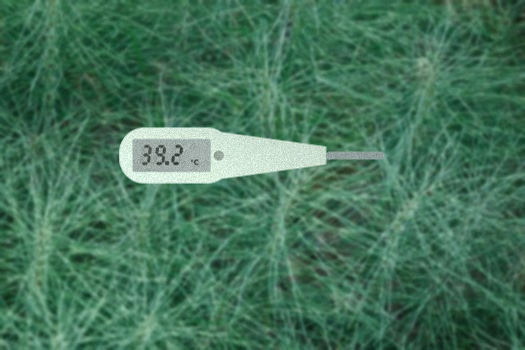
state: 39.2 °C
